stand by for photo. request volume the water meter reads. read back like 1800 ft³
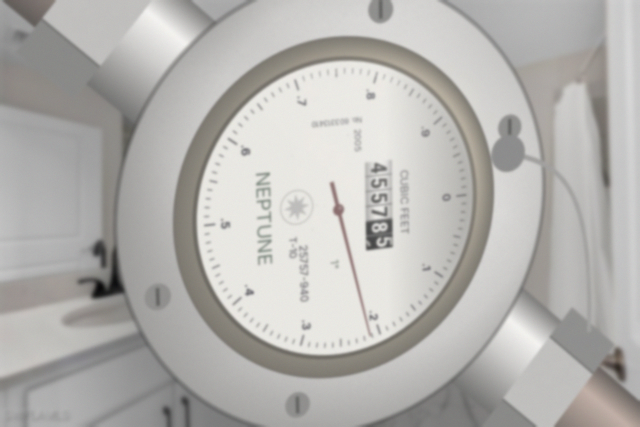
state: 455785.21 ft³
